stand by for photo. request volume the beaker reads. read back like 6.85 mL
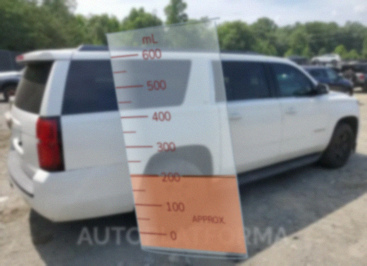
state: 200 mL
